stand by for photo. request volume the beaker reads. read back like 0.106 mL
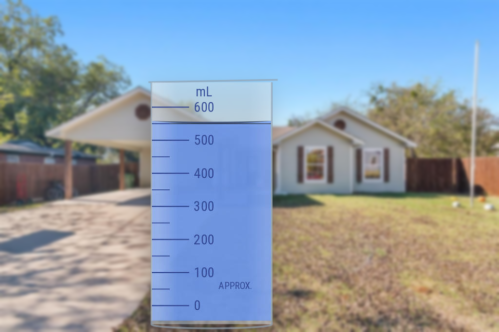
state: 550 mL
